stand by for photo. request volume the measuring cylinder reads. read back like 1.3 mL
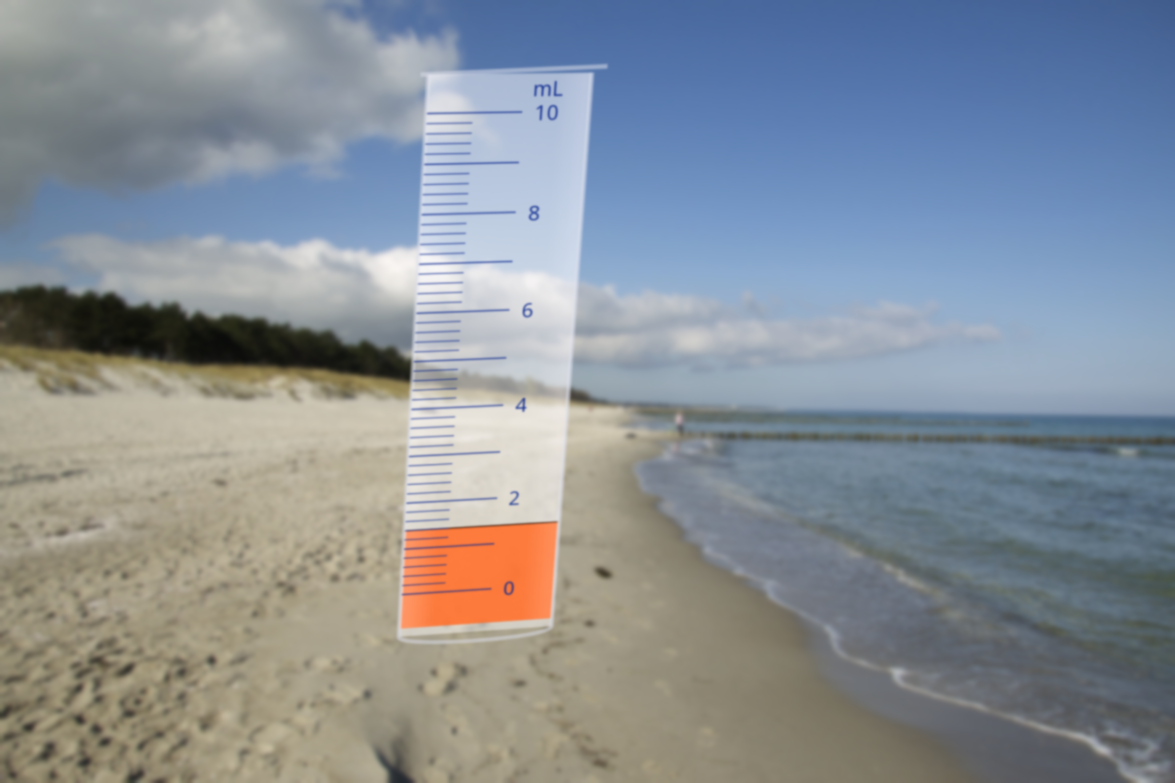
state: 1.4 mL
